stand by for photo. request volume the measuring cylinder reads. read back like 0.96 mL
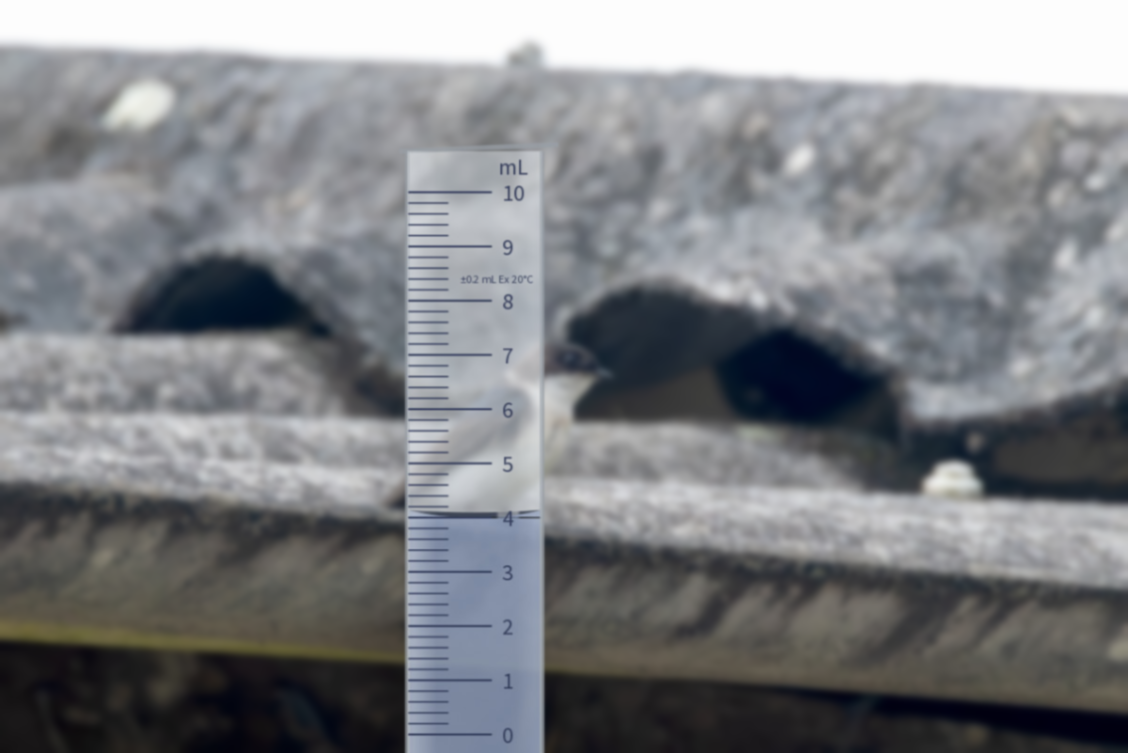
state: 4 mL
